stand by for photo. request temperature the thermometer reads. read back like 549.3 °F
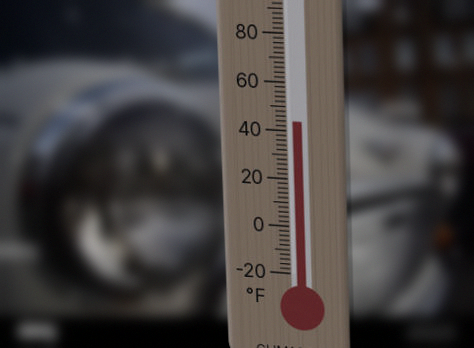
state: 44 °F
